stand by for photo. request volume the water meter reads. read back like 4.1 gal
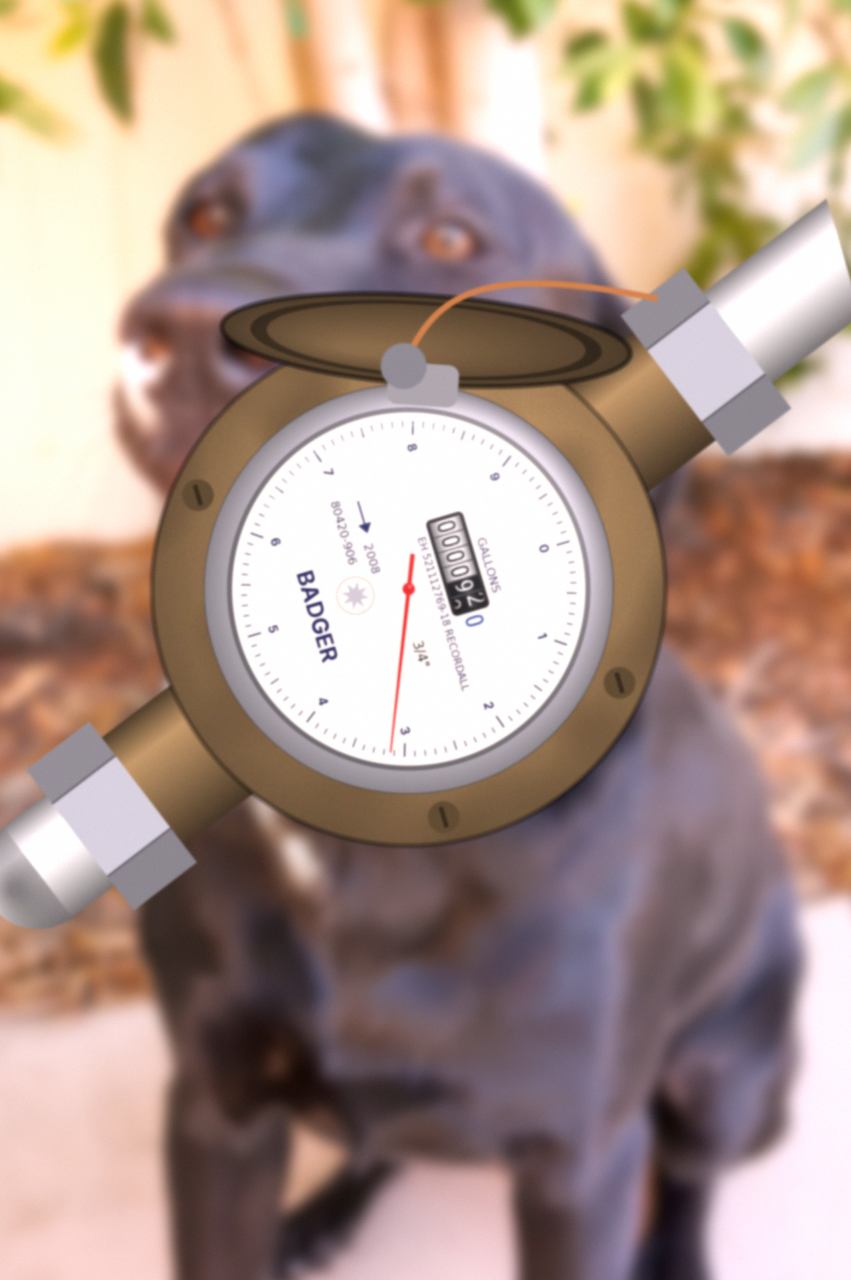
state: 923.1 gal
